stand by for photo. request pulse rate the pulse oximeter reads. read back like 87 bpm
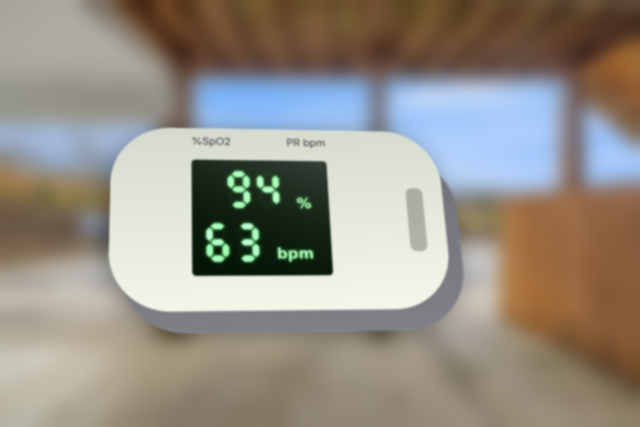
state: 63 bpm
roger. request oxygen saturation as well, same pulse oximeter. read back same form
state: 94 %
